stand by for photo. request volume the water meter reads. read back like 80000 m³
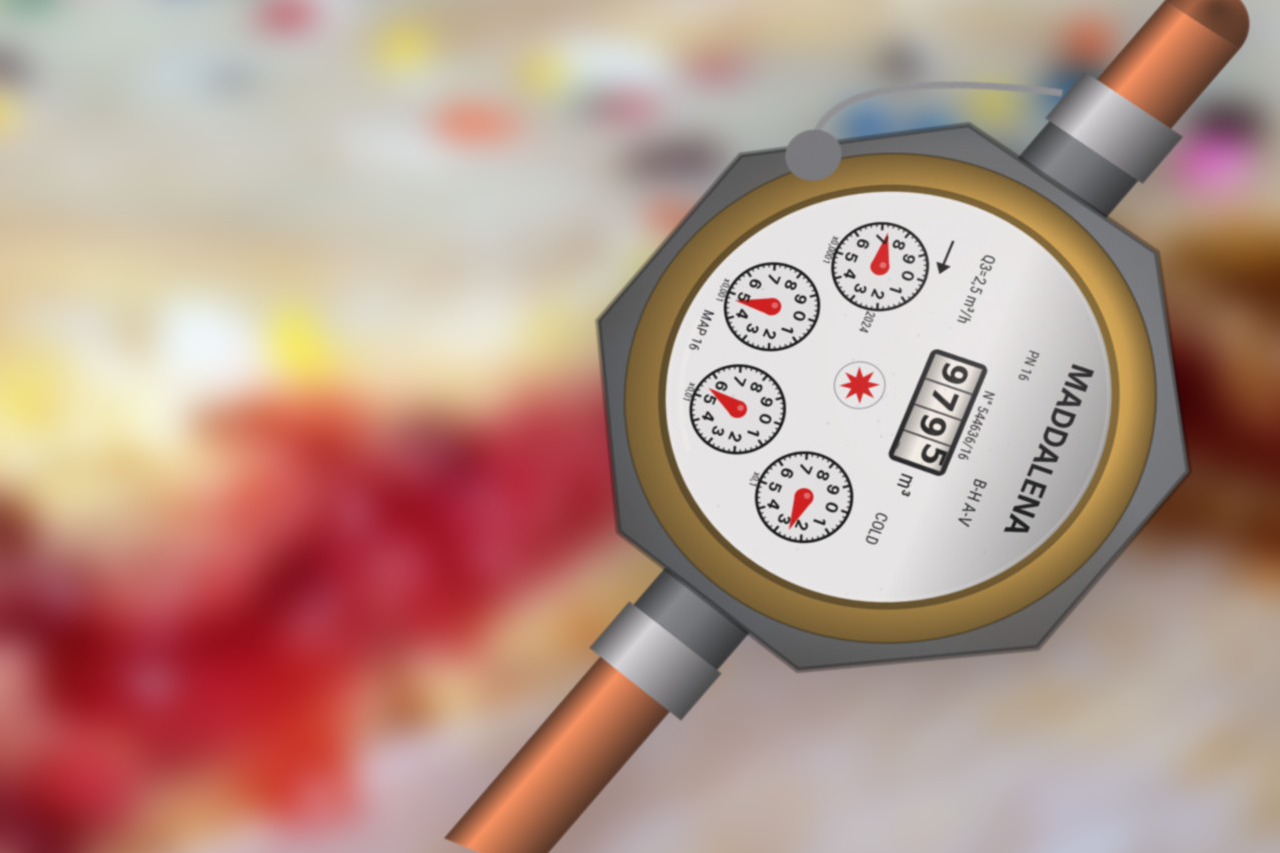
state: 9795.2547 m³
